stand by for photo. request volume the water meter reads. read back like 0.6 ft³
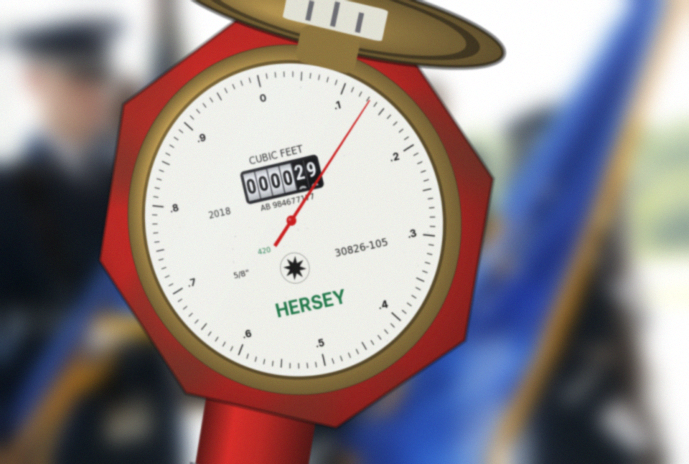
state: 29.13 ft³
